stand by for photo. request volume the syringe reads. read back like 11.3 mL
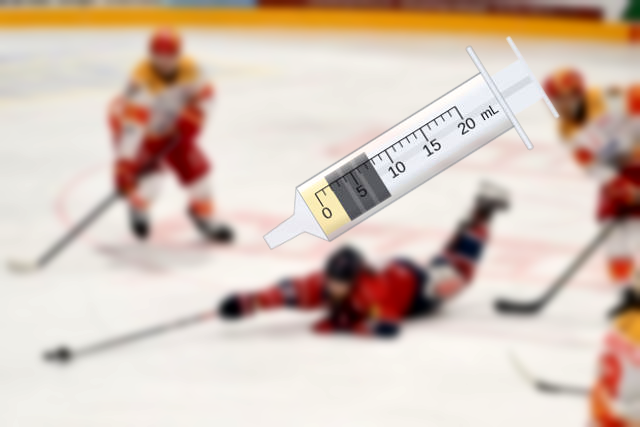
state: 2 mL
